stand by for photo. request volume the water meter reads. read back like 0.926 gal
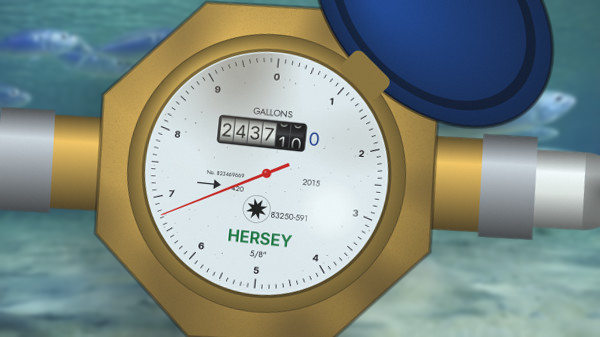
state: 2437096.7 gal
